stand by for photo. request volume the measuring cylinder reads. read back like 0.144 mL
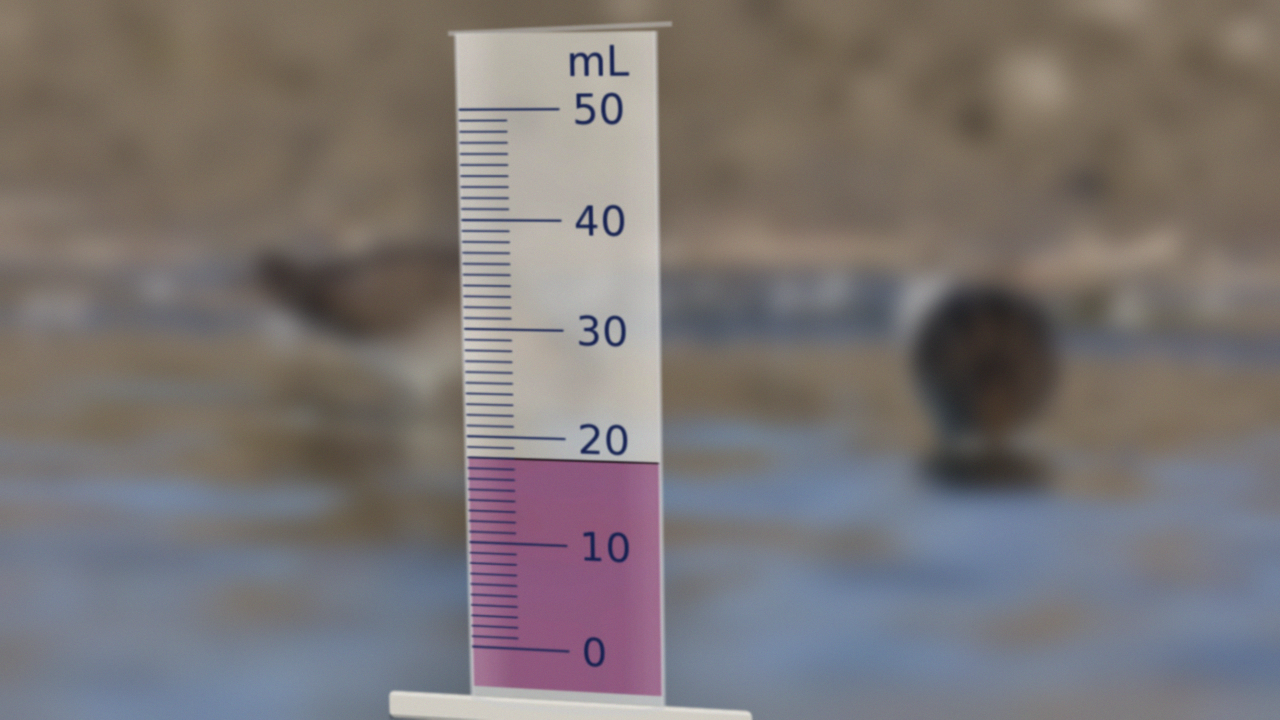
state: 18 mL
